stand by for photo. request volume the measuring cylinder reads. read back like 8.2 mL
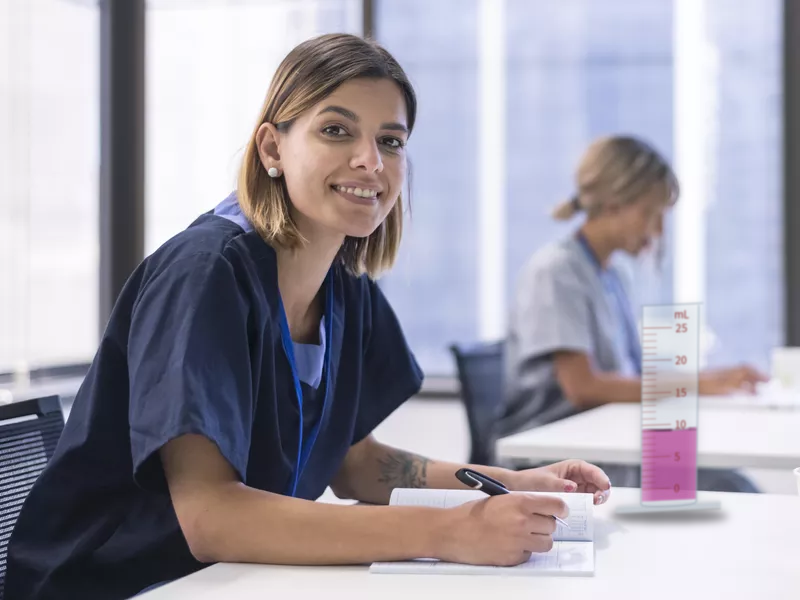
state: 9 mL
